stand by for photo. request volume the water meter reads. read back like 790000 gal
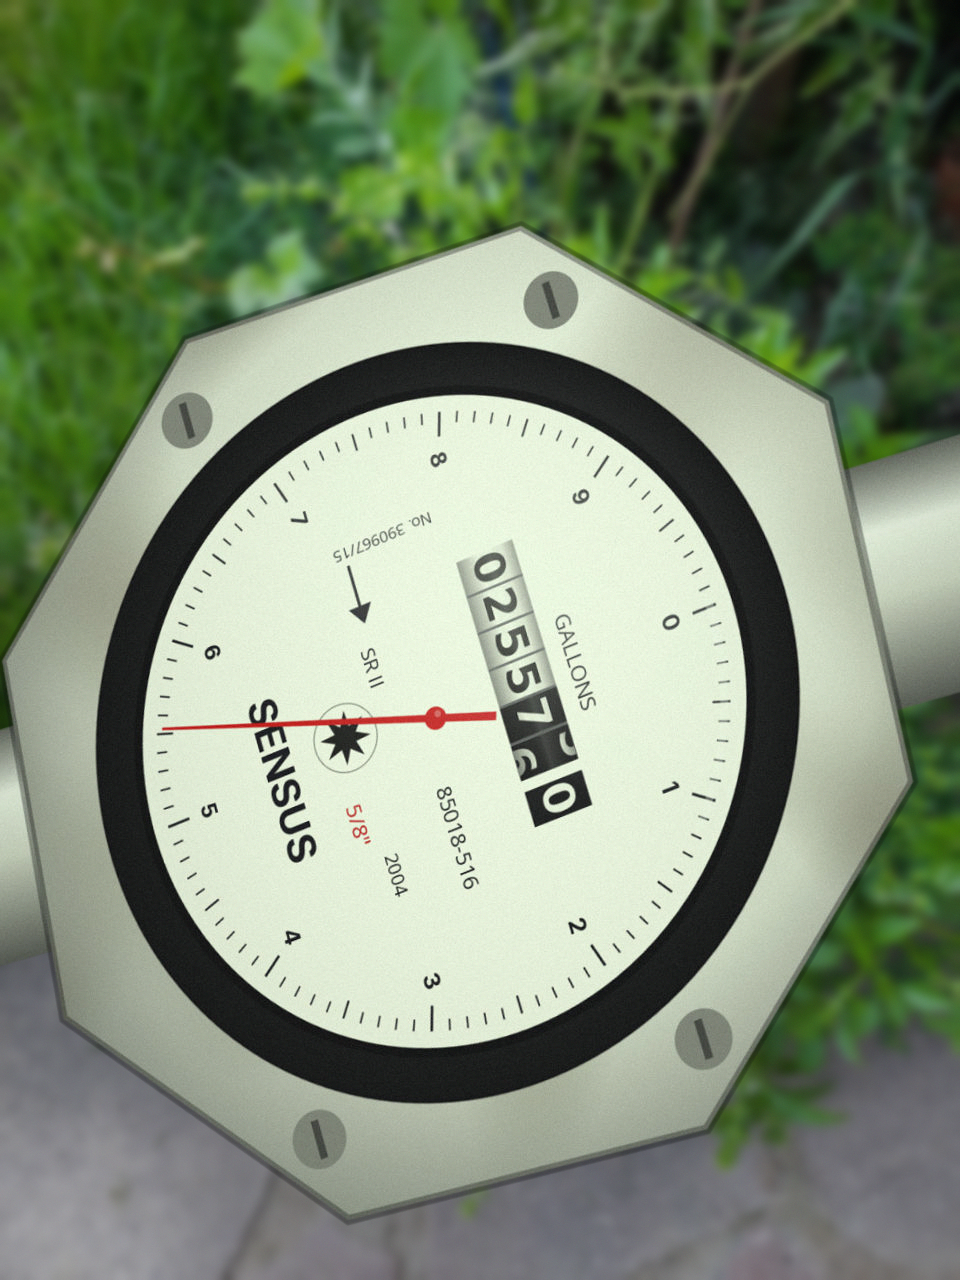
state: 255755.5 gal
